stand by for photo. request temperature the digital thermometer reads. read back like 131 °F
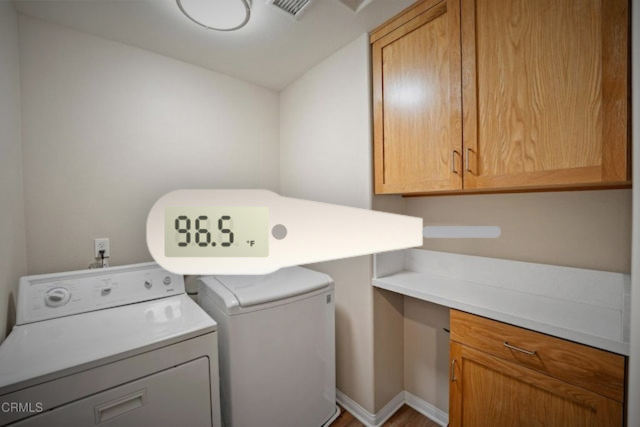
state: 96.5 °F
